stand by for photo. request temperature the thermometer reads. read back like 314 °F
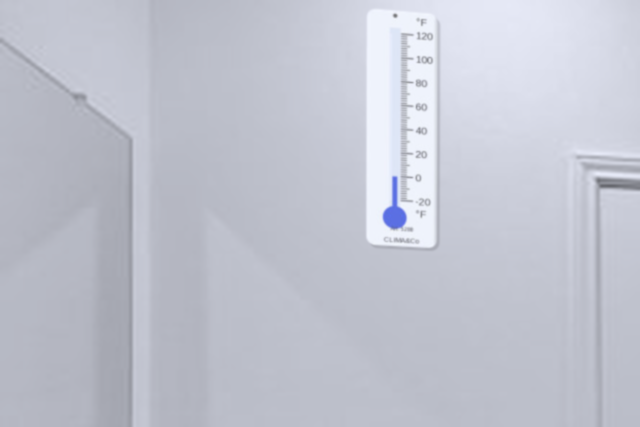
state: 0 °F
